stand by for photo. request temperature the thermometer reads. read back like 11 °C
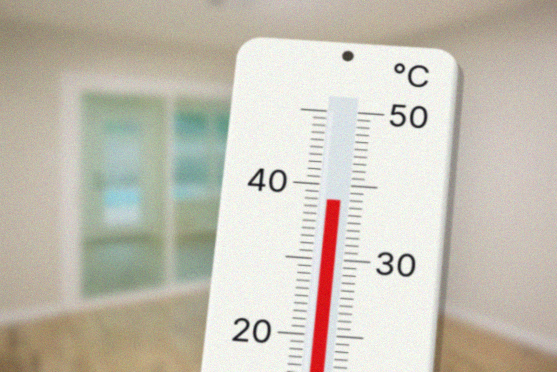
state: 38 °C
